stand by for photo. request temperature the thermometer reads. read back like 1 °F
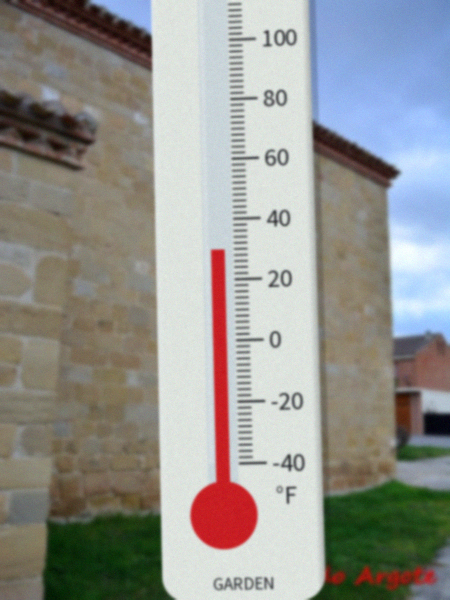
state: 30 °F
